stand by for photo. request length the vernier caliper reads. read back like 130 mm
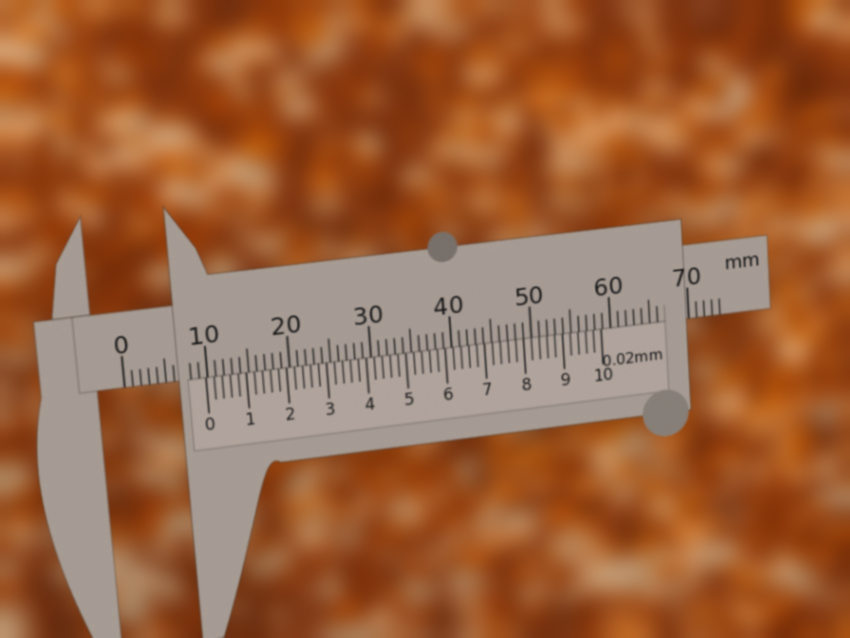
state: 9.8 mm
